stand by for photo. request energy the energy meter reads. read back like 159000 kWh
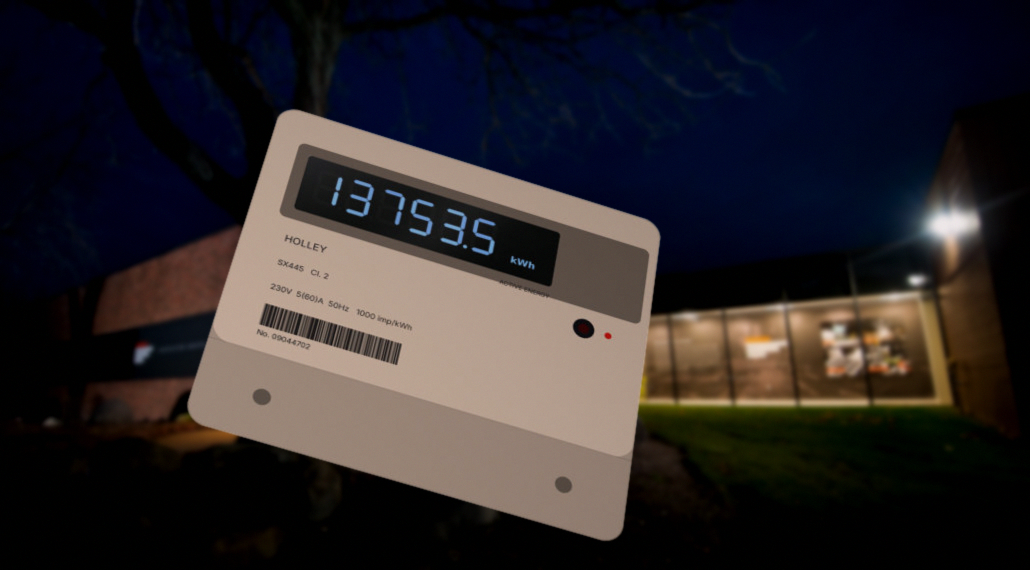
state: 13753.5 kWh
